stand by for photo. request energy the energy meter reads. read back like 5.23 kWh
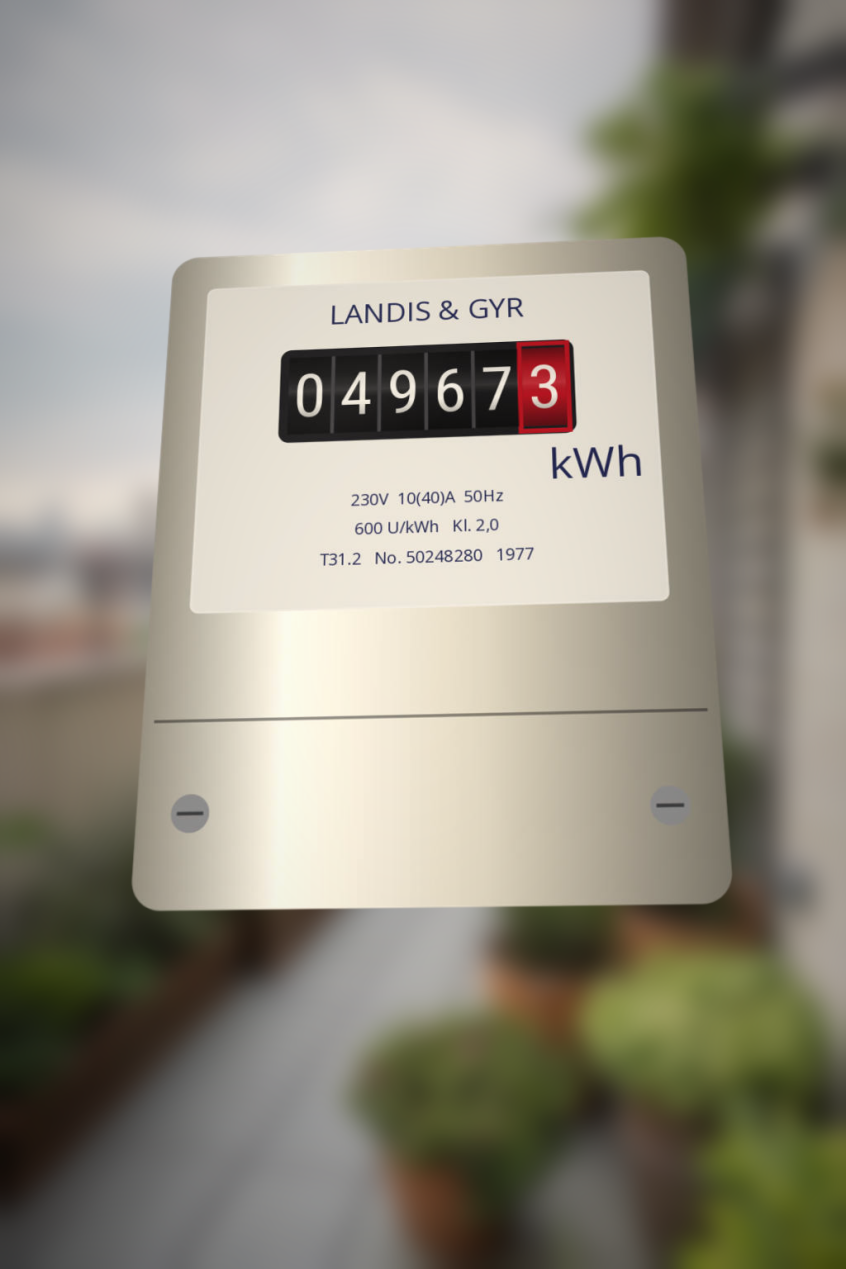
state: 4967.3 kWh
